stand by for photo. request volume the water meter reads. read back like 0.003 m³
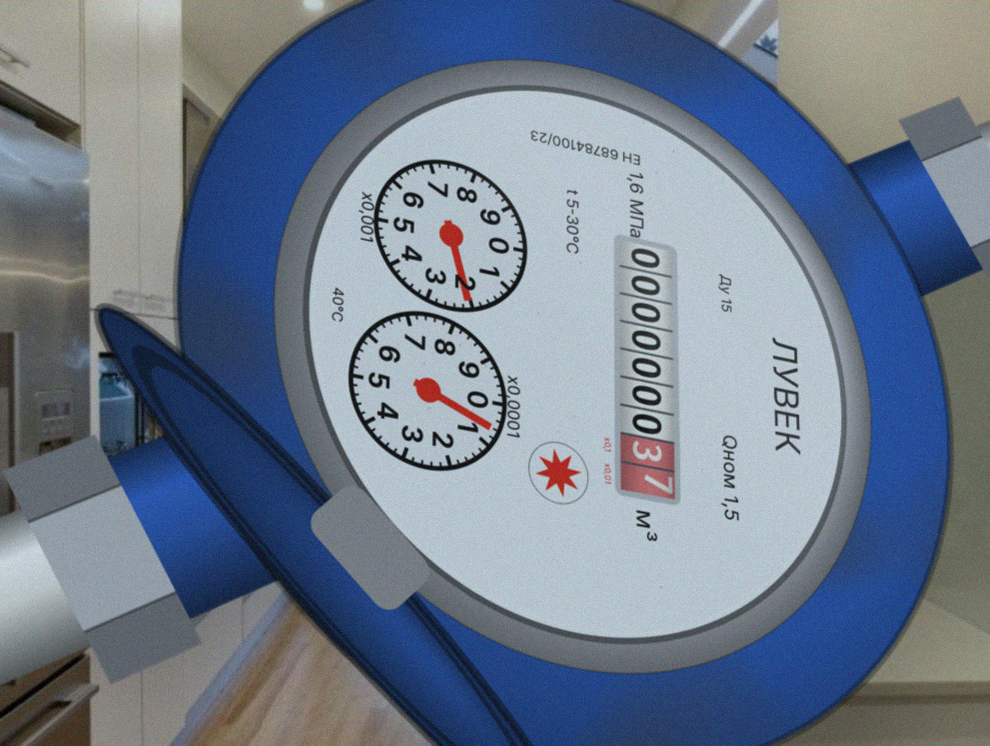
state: 0.3720 m³
